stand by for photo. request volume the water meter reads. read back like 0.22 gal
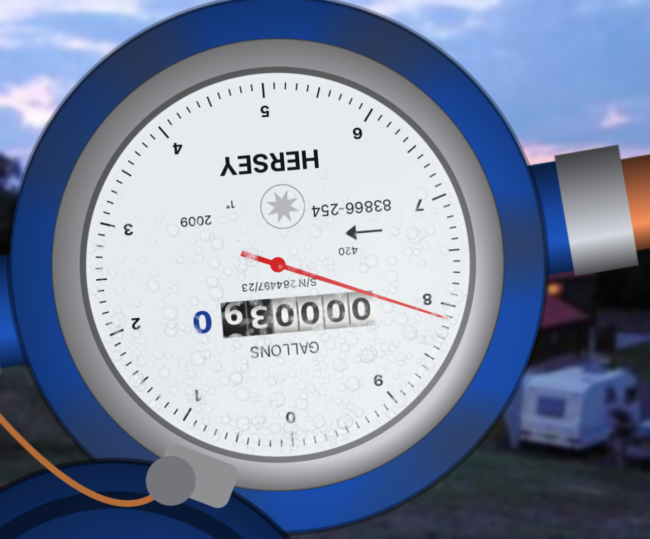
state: 388.1 gal
